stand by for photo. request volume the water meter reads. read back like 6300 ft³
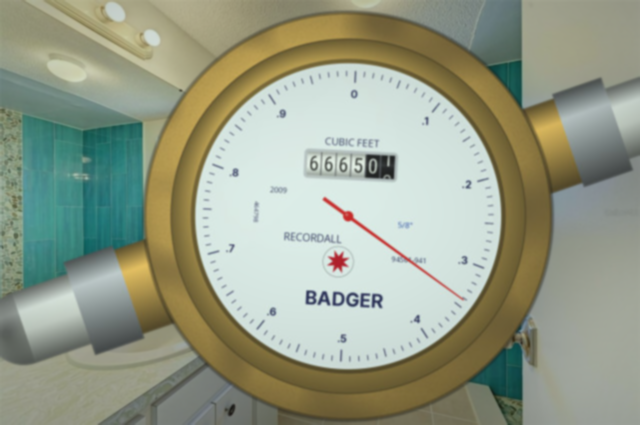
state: 666501.34 ft³
